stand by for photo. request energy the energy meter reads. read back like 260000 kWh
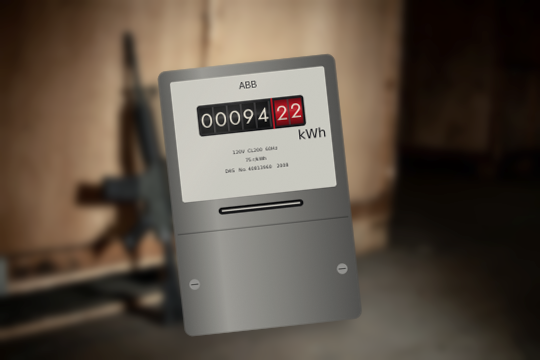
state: 94.22 kWh
